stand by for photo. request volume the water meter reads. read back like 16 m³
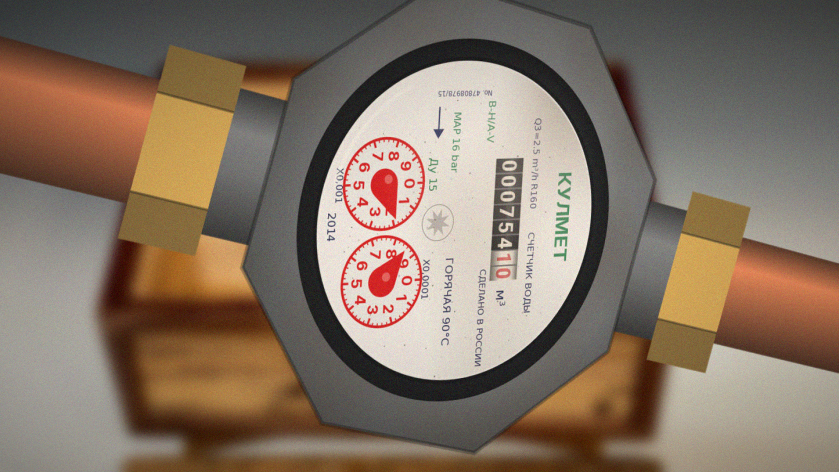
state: 754.1018 m³
